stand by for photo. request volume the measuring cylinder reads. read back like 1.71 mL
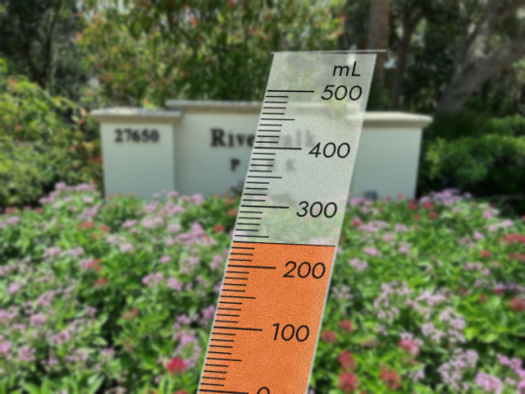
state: 240 mL
